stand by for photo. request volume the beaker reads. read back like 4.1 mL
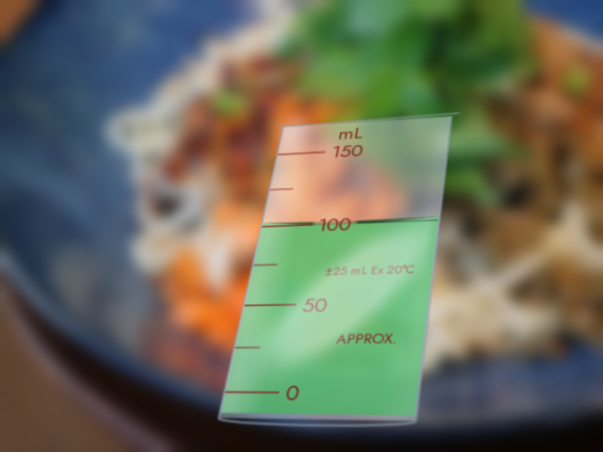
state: 100 mL
